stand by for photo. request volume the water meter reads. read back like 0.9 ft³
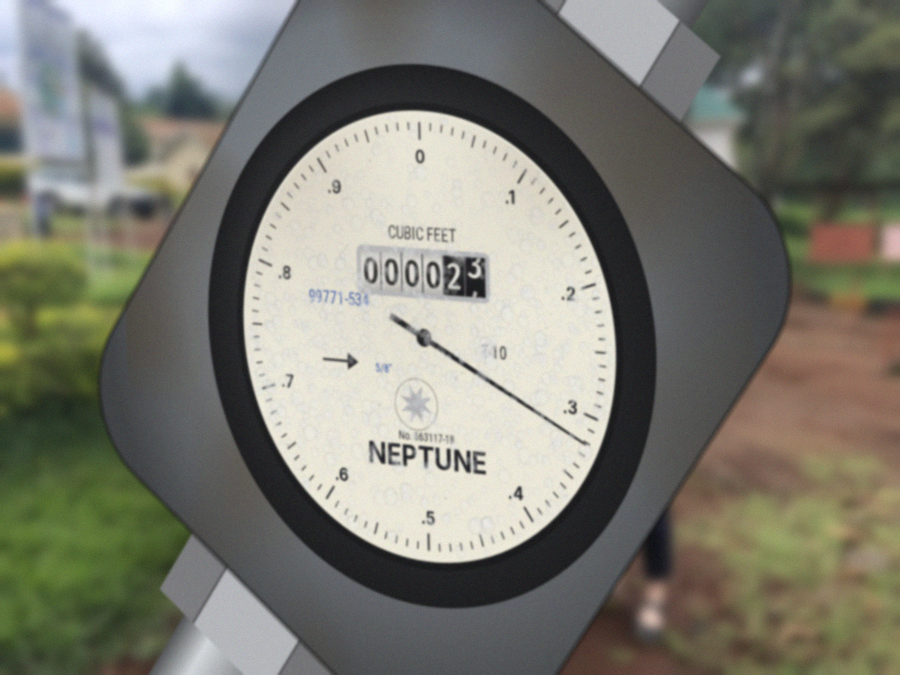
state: 23.32 ft³
